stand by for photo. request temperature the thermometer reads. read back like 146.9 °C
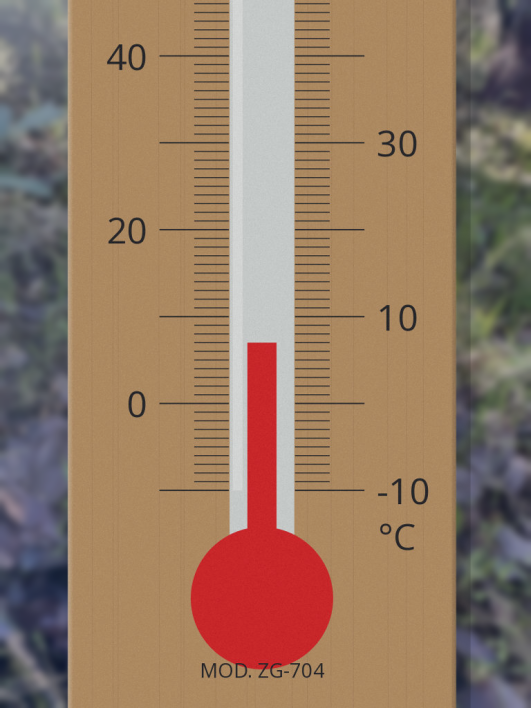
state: 7 °C
